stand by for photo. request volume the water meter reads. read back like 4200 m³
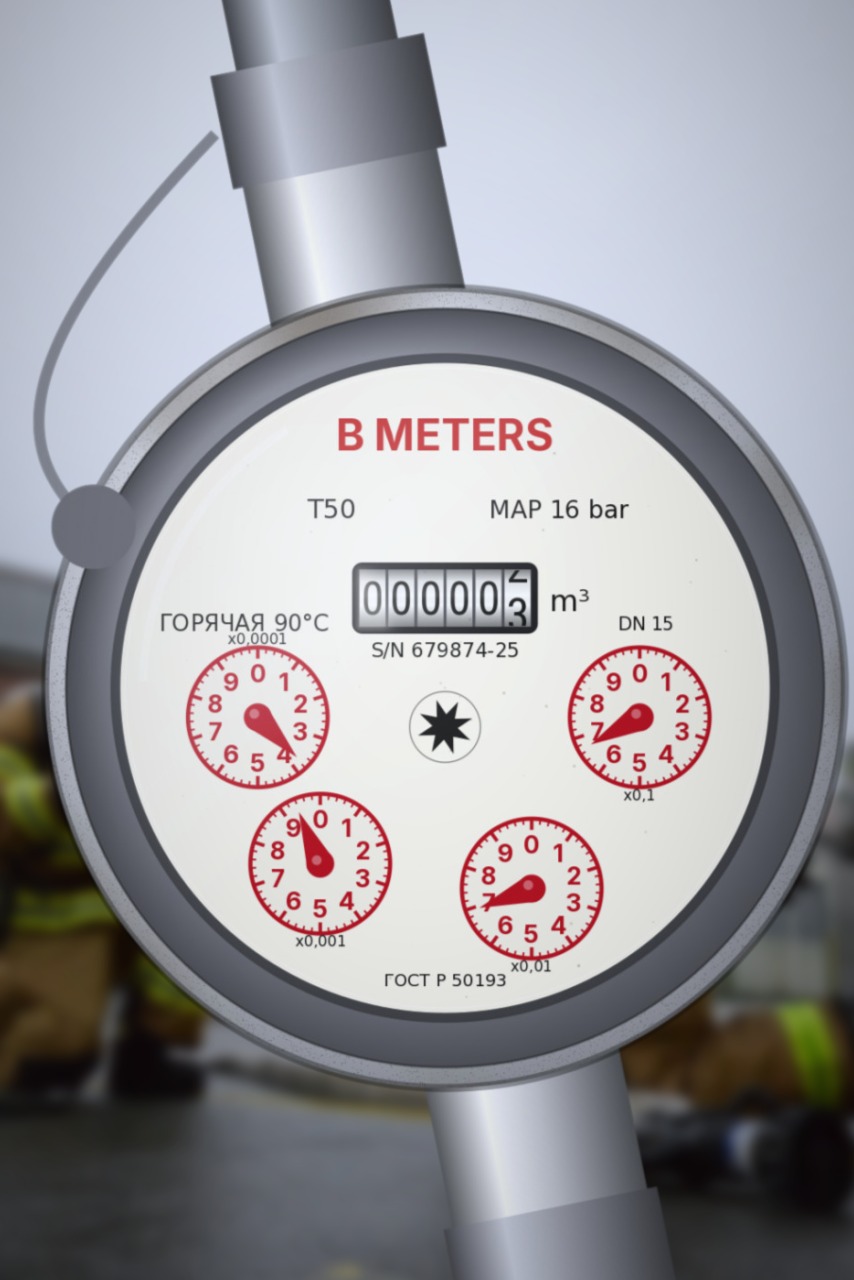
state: 2.6693 m³
